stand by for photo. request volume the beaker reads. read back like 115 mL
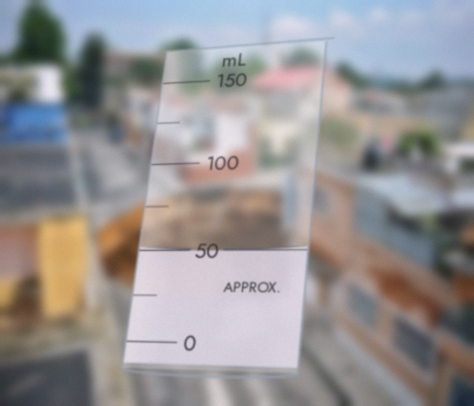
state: 50 mL
